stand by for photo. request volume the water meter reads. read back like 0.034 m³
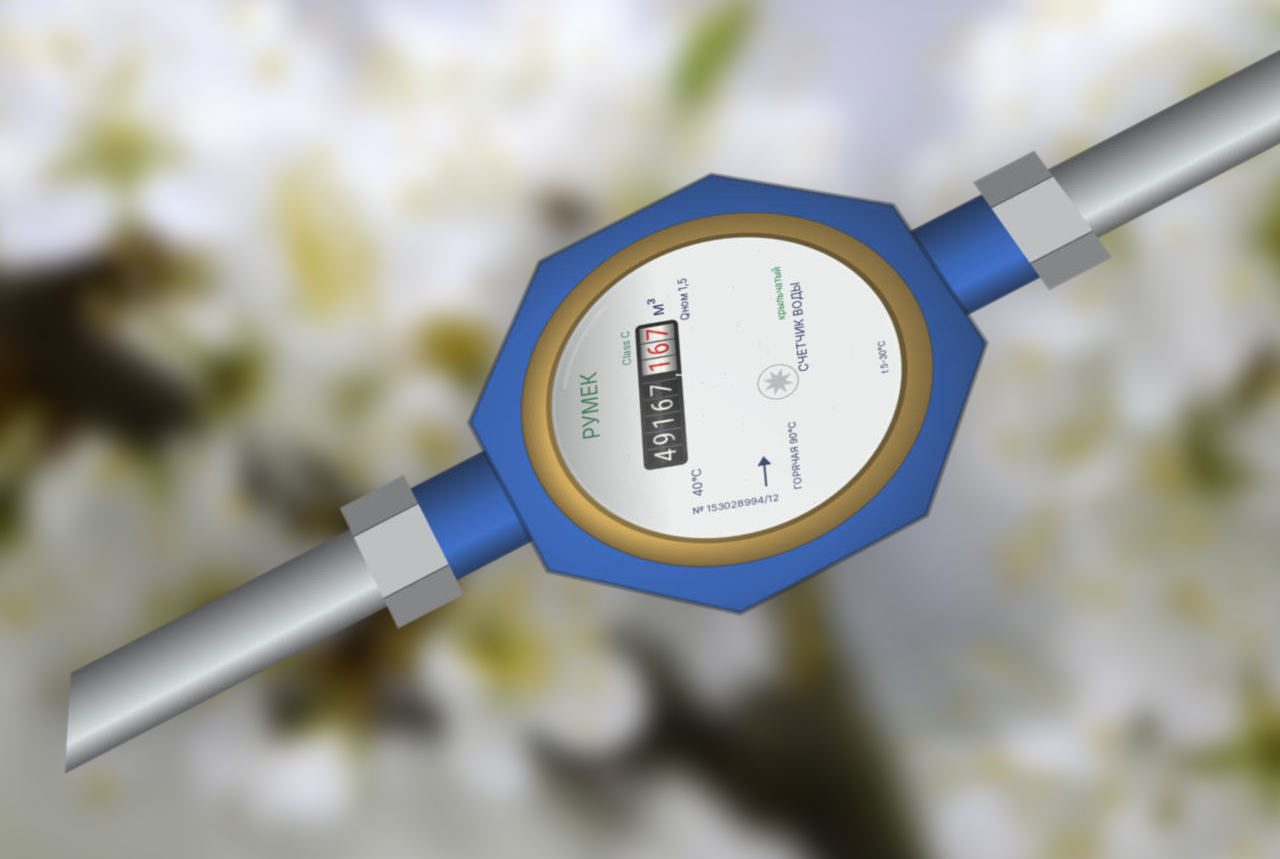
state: 49167.167 m³
